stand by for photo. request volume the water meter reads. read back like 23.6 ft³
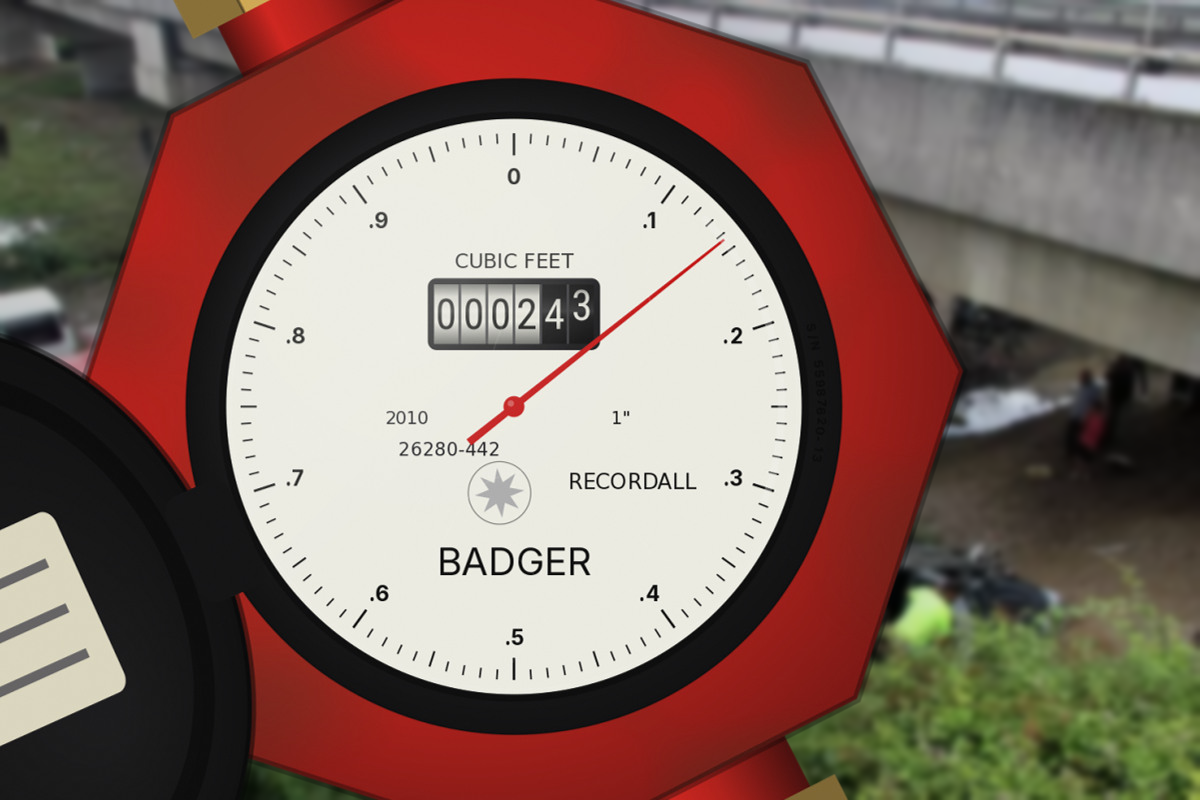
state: 243.14 ft³
